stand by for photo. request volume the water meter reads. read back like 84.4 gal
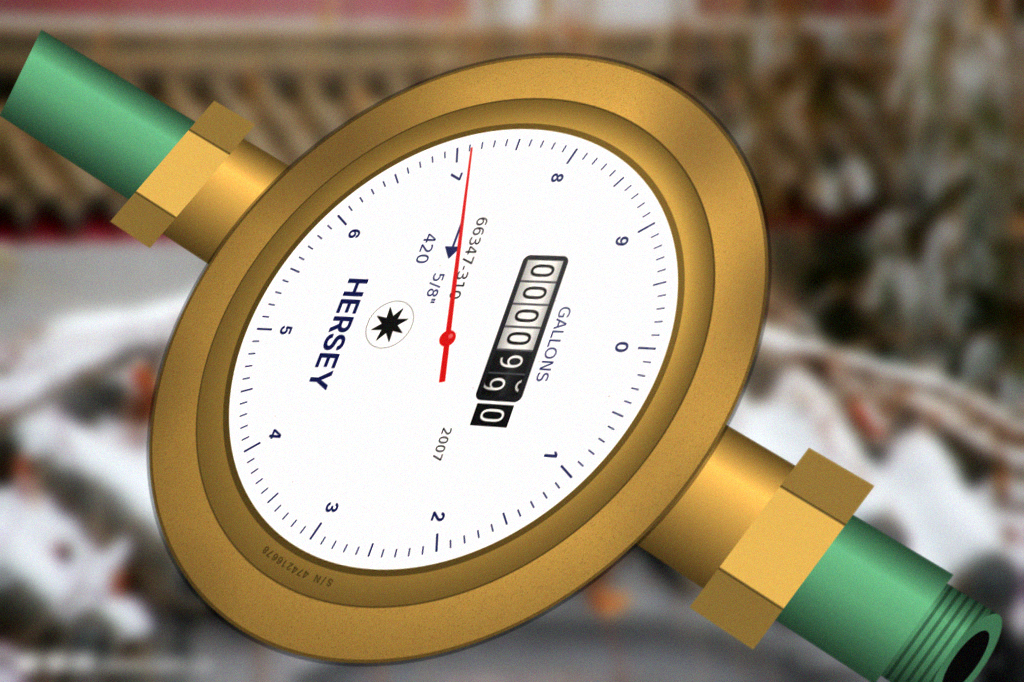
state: 987.1 gal
